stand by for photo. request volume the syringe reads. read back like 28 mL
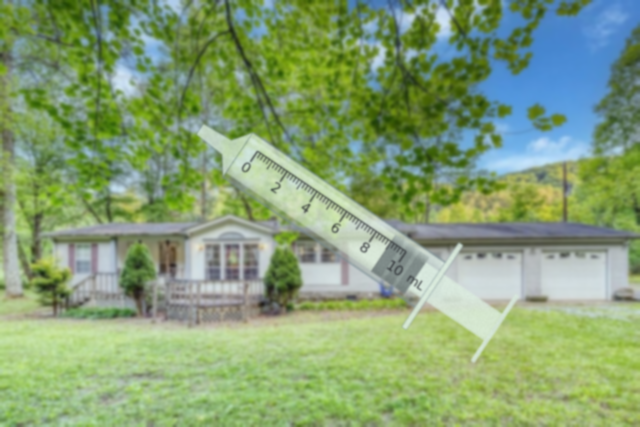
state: 9 mL
